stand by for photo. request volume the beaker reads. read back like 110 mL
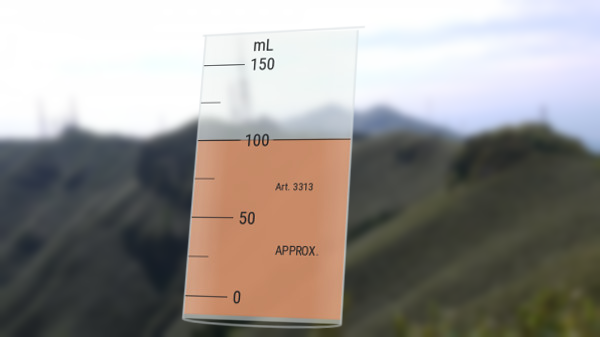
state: 100 mL
